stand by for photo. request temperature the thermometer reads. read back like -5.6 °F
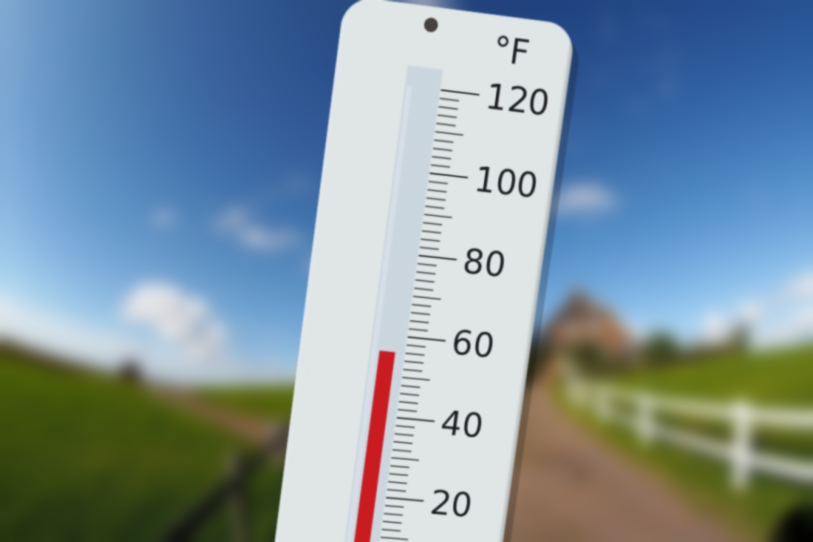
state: 56 °F
